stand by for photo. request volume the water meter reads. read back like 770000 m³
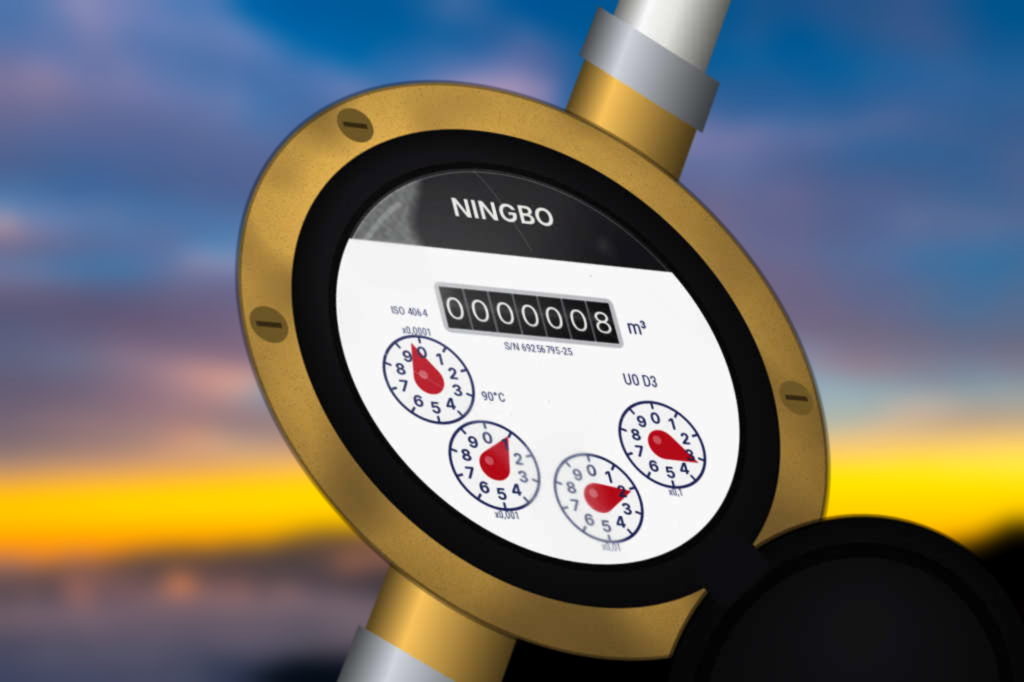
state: 8.3209 m³
